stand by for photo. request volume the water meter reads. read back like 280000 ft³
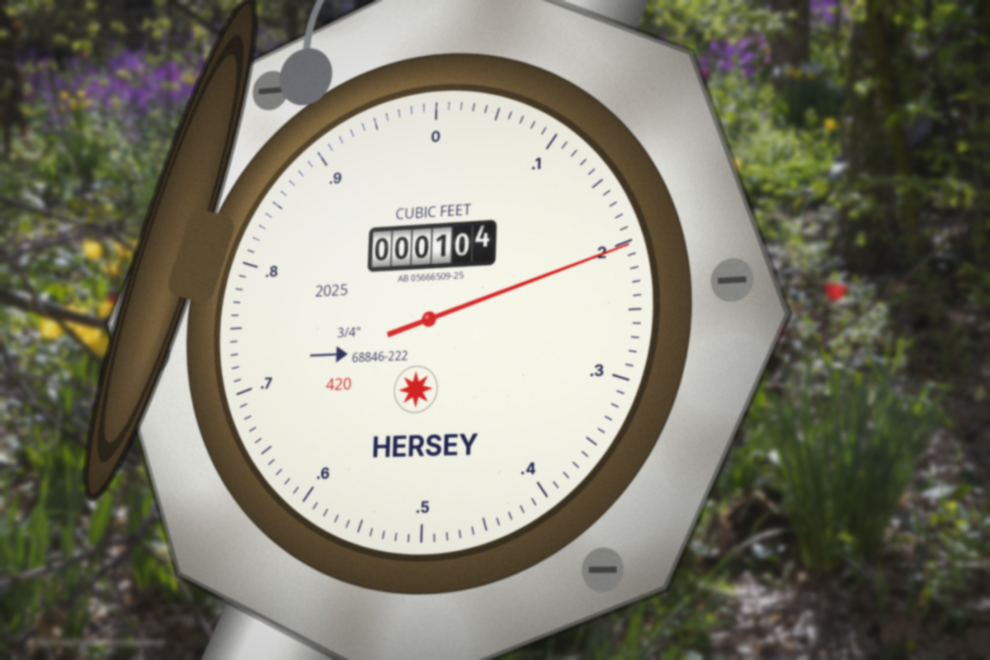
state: 104.20 ft³
